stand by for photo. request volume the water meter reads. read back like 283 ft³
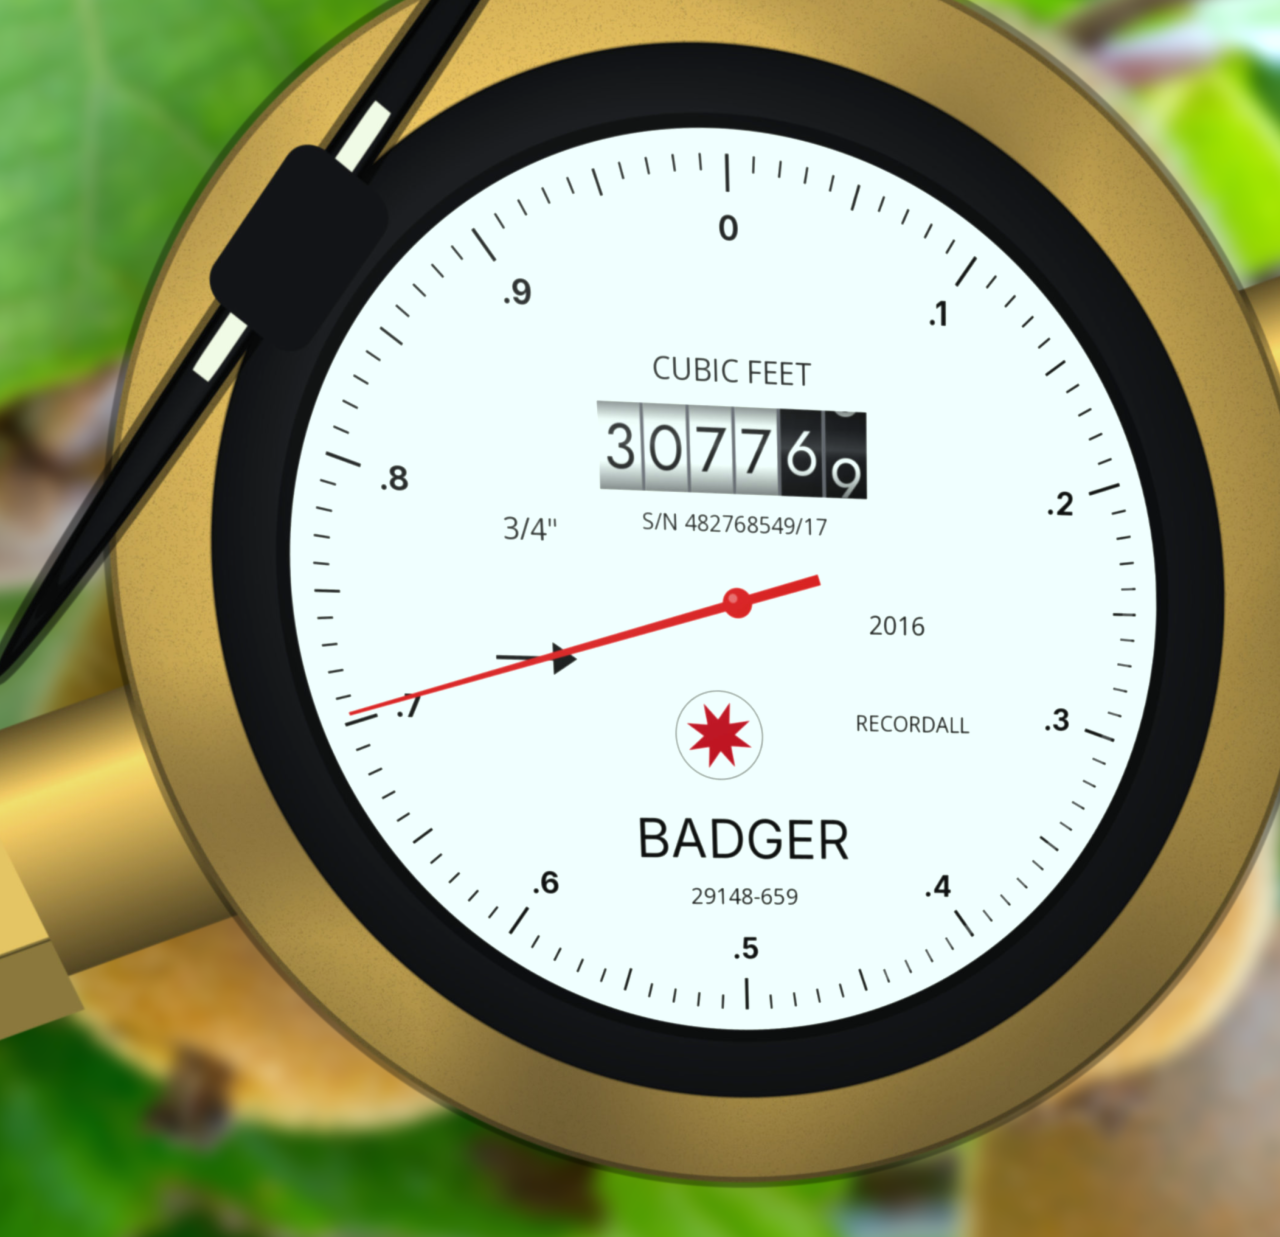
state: 307768.70 ft³
